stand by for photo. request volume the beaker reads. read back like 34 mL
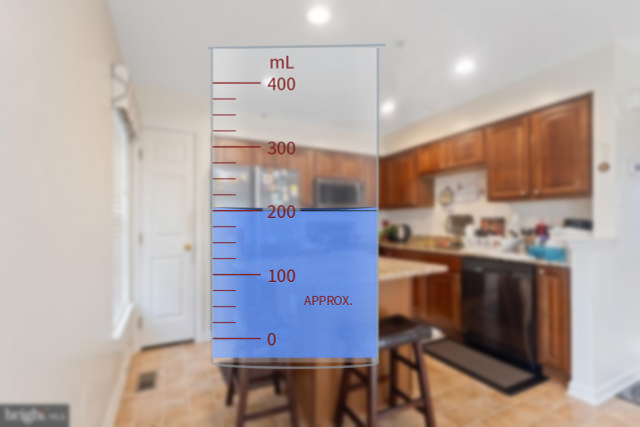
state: 200 mL
